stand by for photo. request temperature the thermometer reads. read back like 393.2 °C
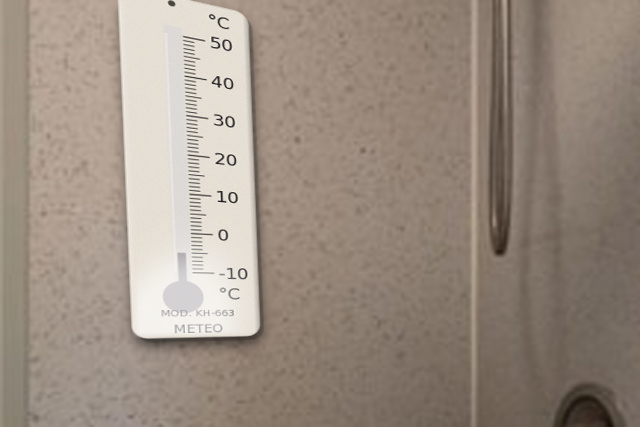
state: -5 °C
